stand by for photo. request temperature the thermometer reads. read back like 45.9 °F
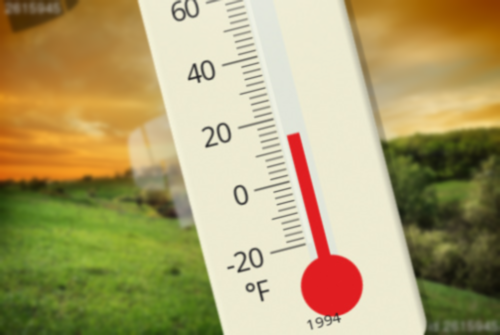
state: 14 °F
